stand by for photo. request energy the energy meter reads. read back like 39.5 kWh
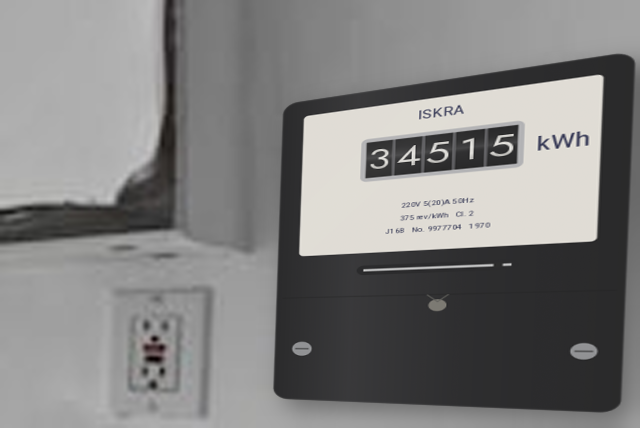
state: 34515 kWh
